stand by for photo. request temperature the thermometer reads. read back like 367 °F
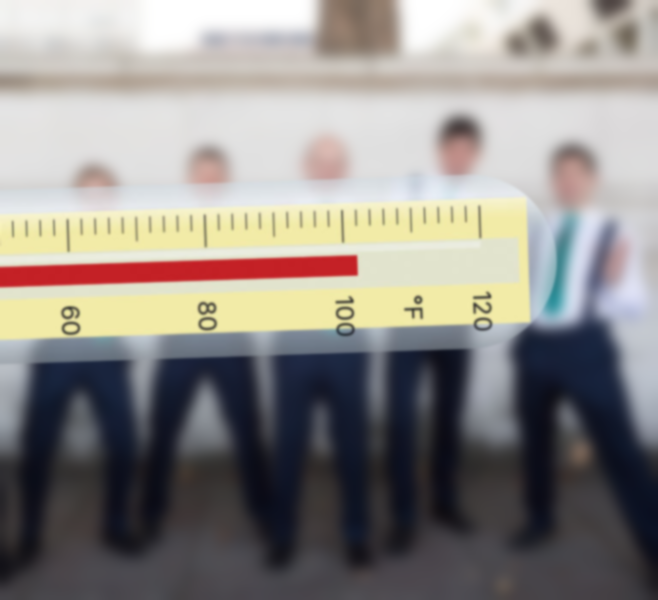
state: 102 °F
